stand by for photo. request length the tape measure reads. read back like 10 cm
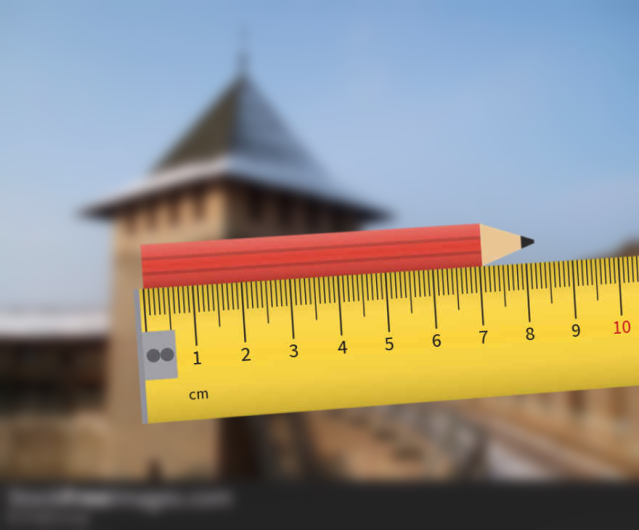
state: 8.2 cm
